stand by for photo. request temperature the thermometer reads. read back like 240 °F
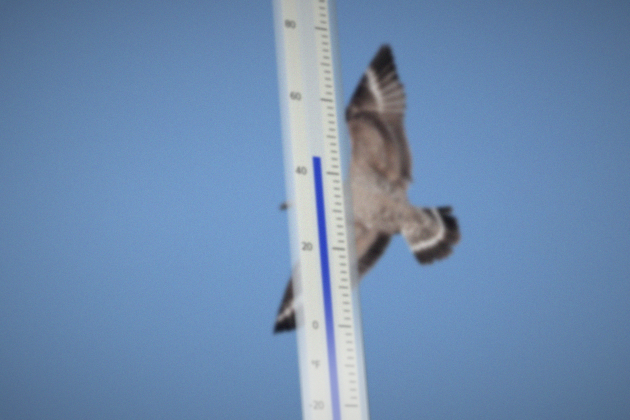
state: 44 °F
